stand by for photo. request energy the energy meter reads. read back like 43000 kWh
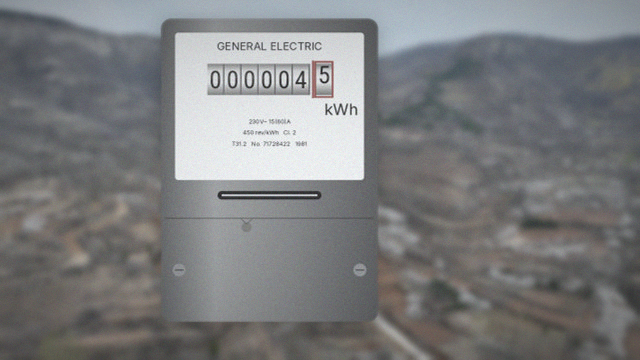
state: 4.5 kWh
